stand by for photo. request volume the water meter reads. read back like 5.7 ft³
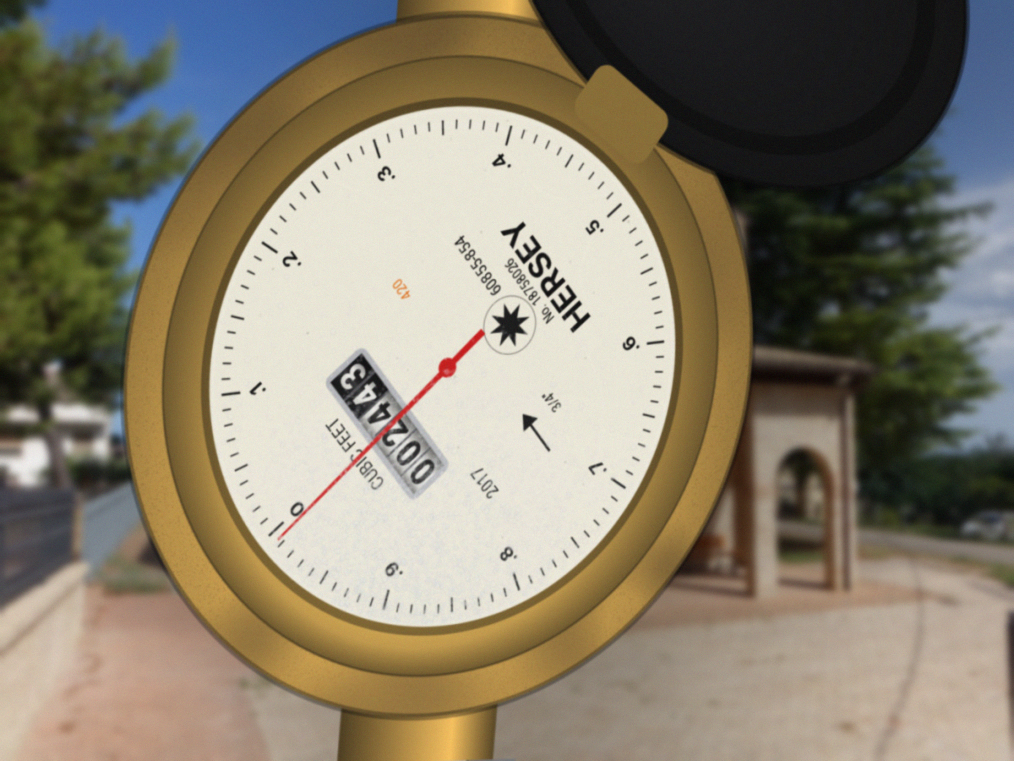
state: 2442.99 ft³
